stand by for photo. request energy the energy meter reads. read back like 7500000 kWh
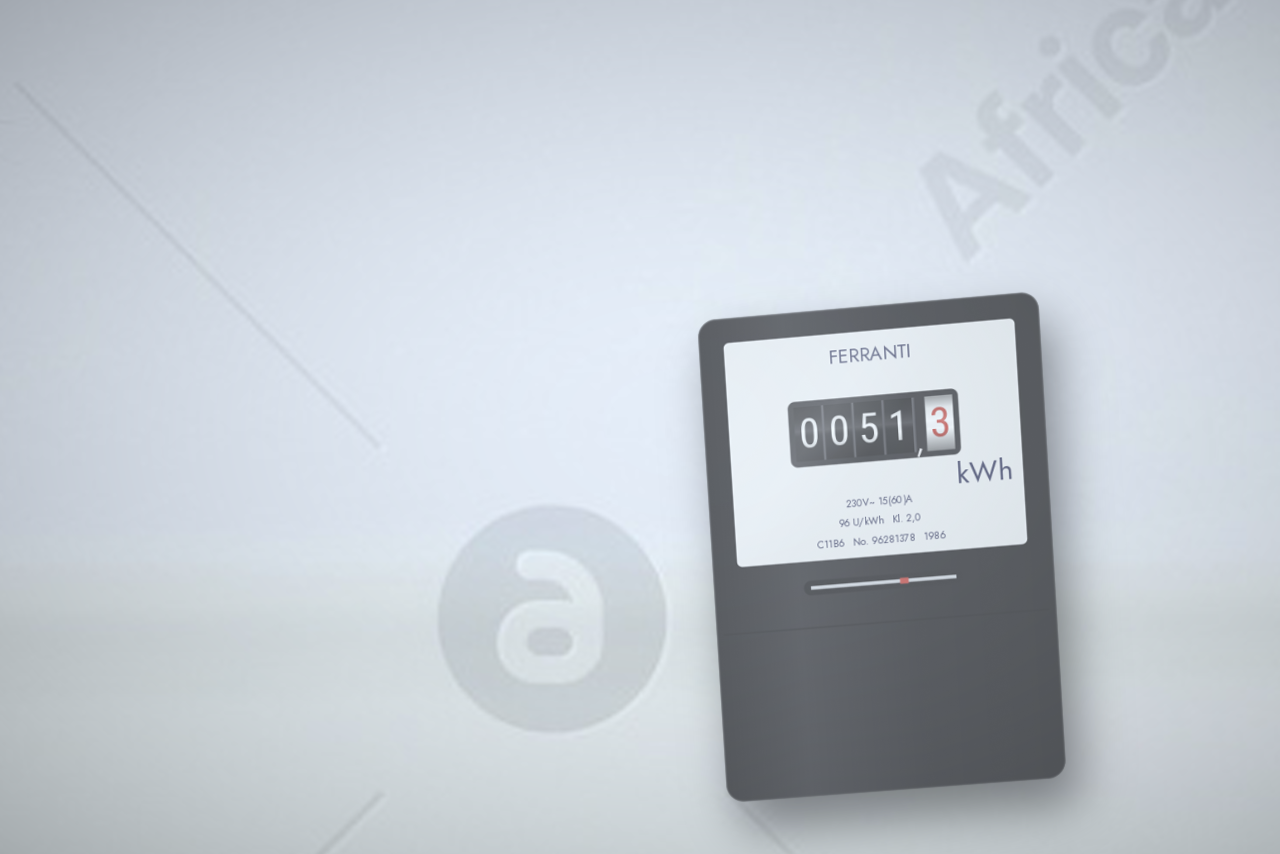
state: 51.3 kWh
